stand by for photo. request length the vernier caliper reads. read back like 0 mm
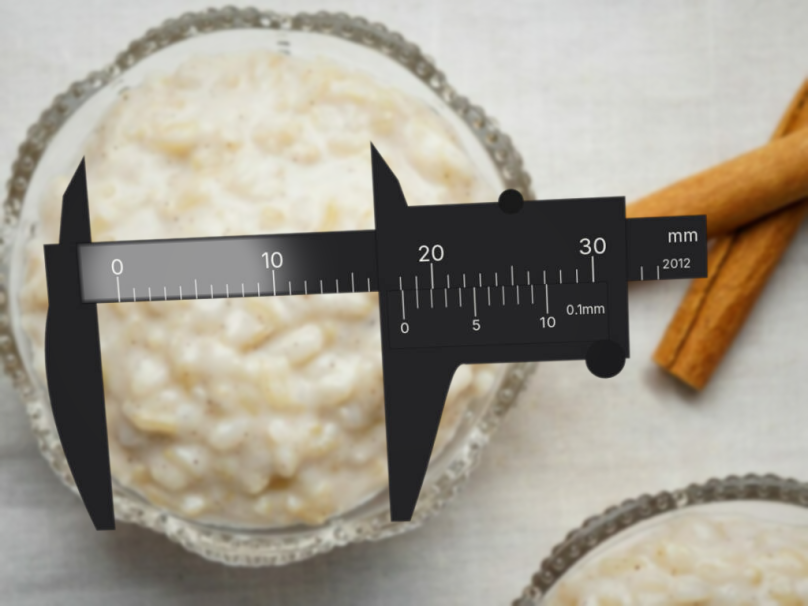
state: 18.1 mm
